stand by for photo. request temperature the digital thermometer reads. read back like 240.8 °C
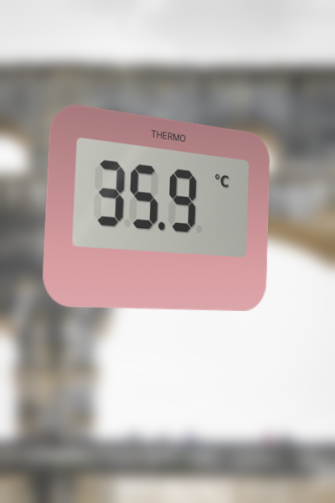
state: 35.9 °C
